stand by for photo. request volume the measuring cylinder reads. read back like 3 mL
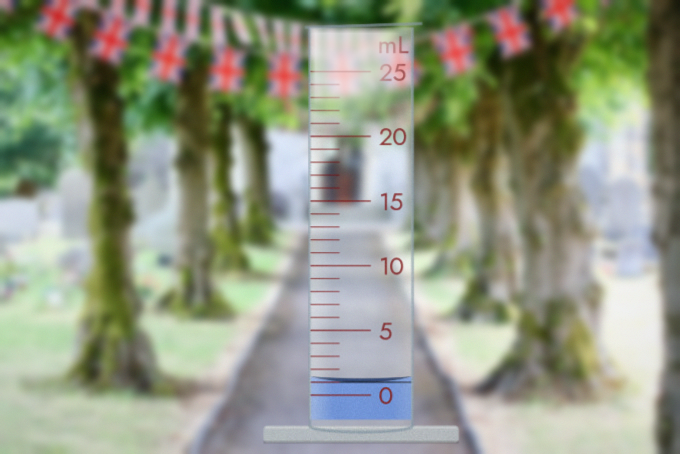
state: 1 mL
